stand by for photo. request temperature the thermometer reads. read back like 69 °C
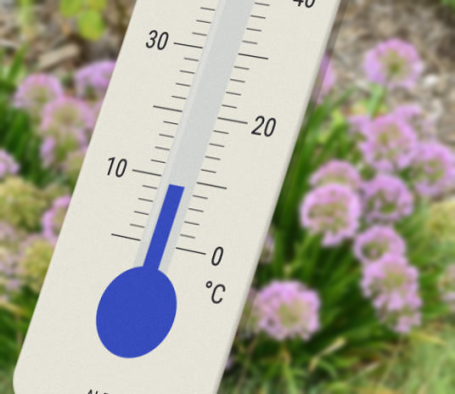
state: 9 °C
